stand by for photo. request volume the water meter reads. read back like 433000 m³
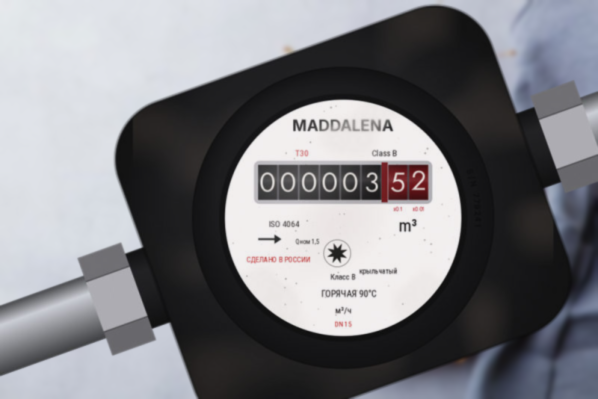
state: 3.52 m³
